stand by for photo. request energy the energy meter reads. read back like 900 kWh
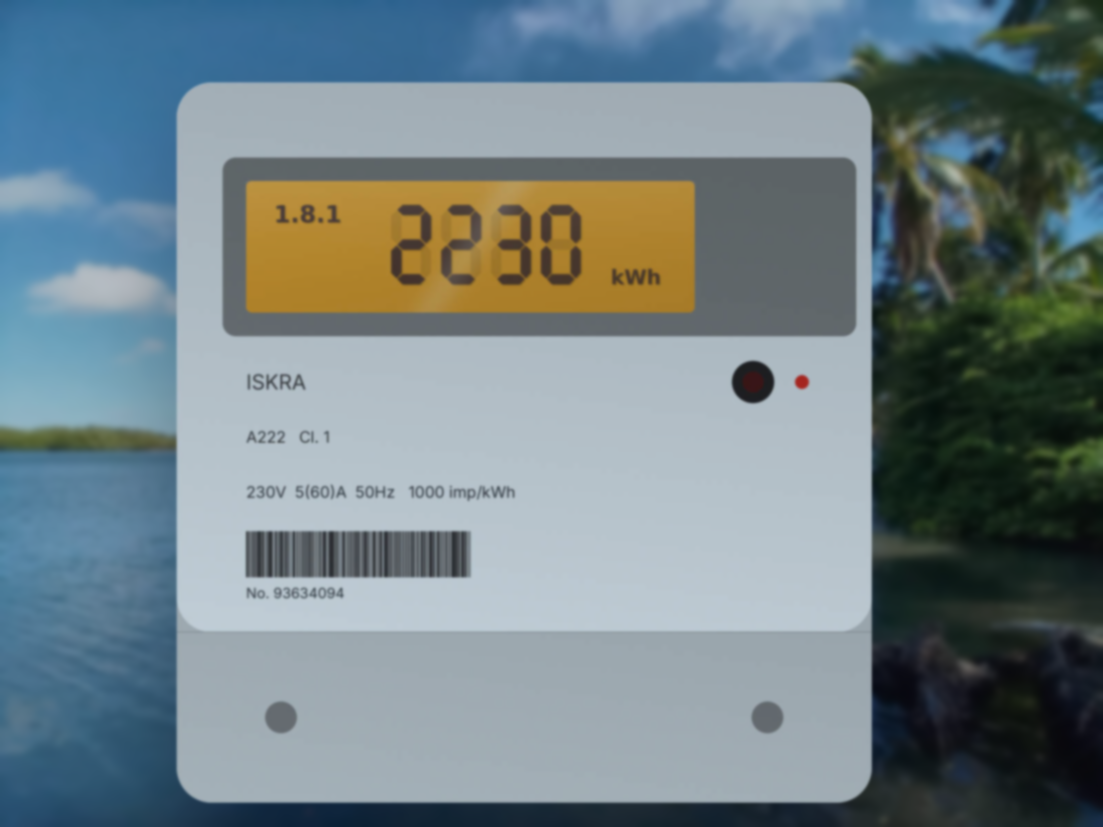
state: 2230 kWh
